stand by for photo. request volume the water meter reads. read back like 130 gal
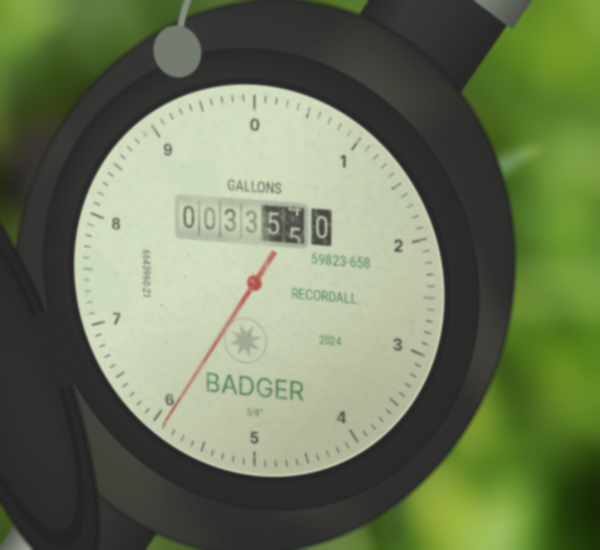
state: 33545.9 gal
